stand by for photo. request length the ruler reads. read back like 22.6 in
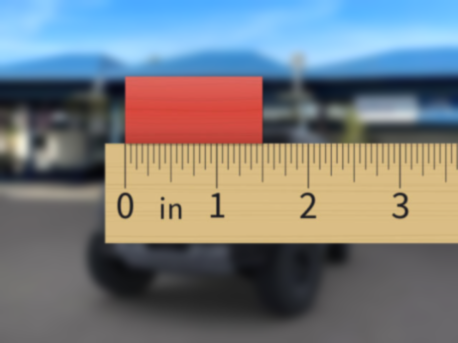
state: 1.5 in
